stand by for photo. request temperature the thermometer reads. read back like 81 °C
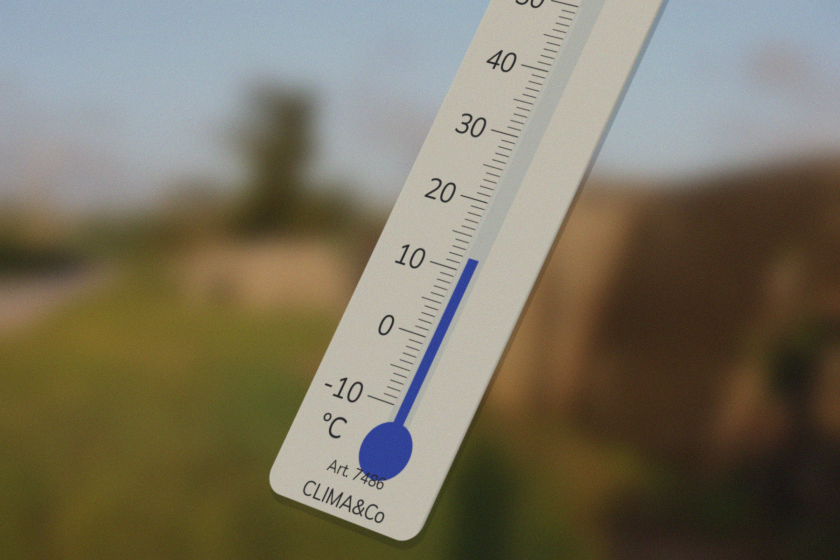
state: 12 °C
